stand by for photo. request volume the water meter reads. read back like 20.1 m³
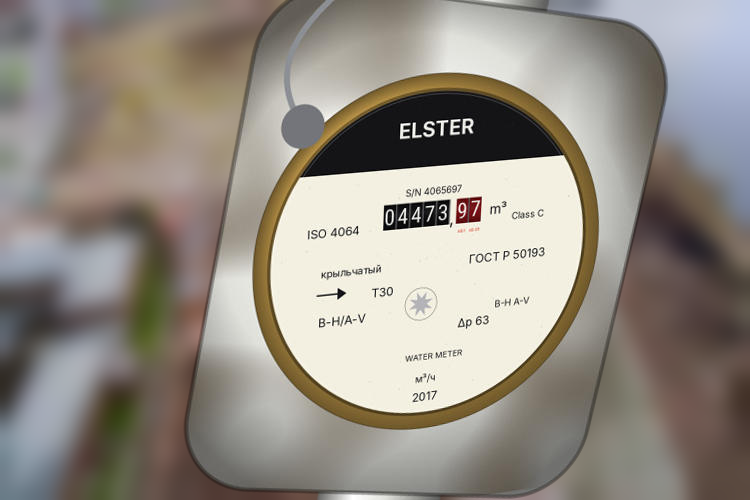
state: 4473.97 m³
